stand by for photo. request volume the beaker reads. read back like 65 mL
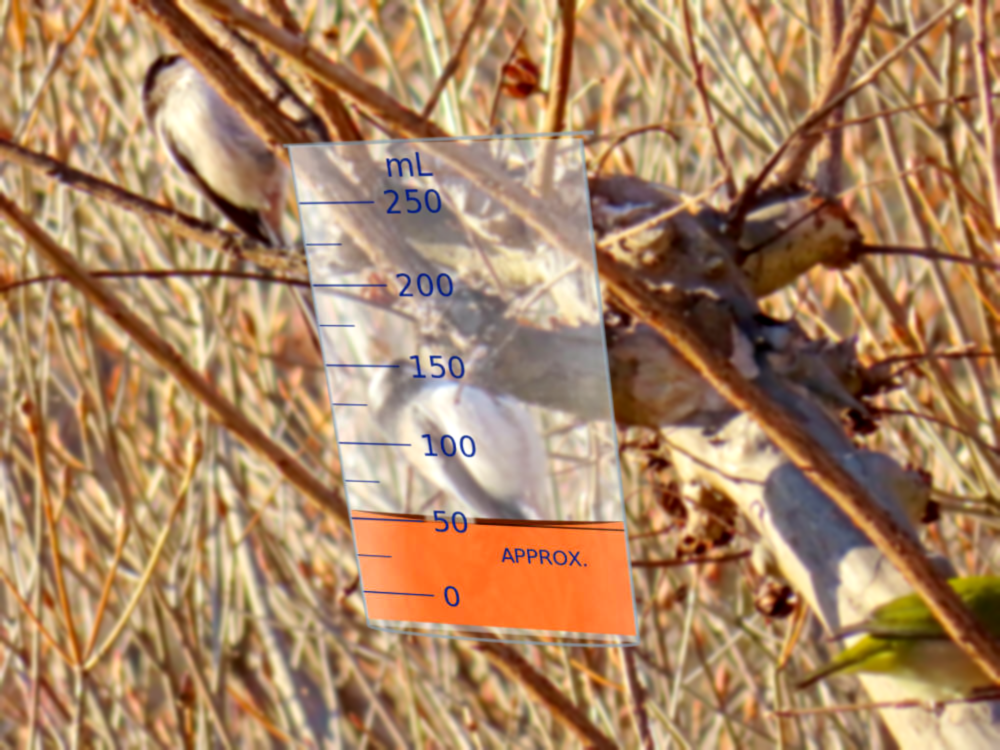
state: 50 mL
